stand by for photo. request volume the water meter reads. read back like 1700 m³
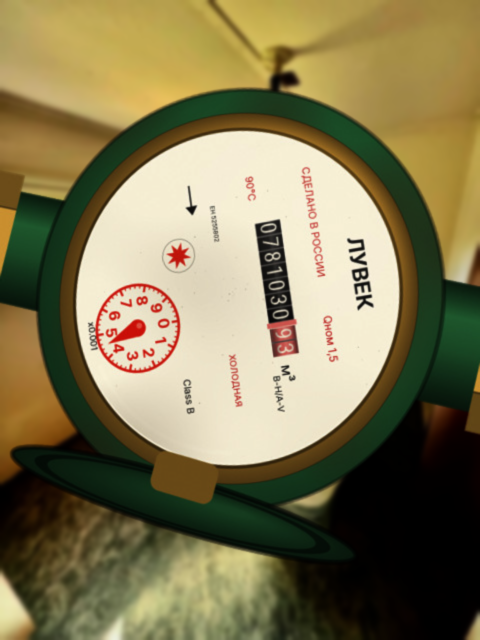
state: 781030.934 m³
